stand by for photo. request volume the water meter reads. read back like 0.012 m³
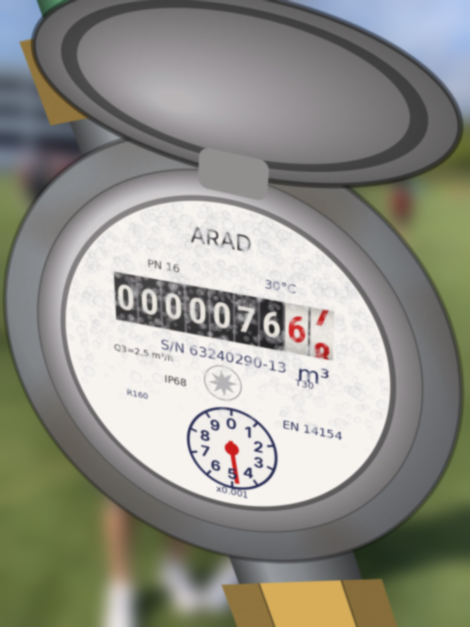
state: 76.674 m³
